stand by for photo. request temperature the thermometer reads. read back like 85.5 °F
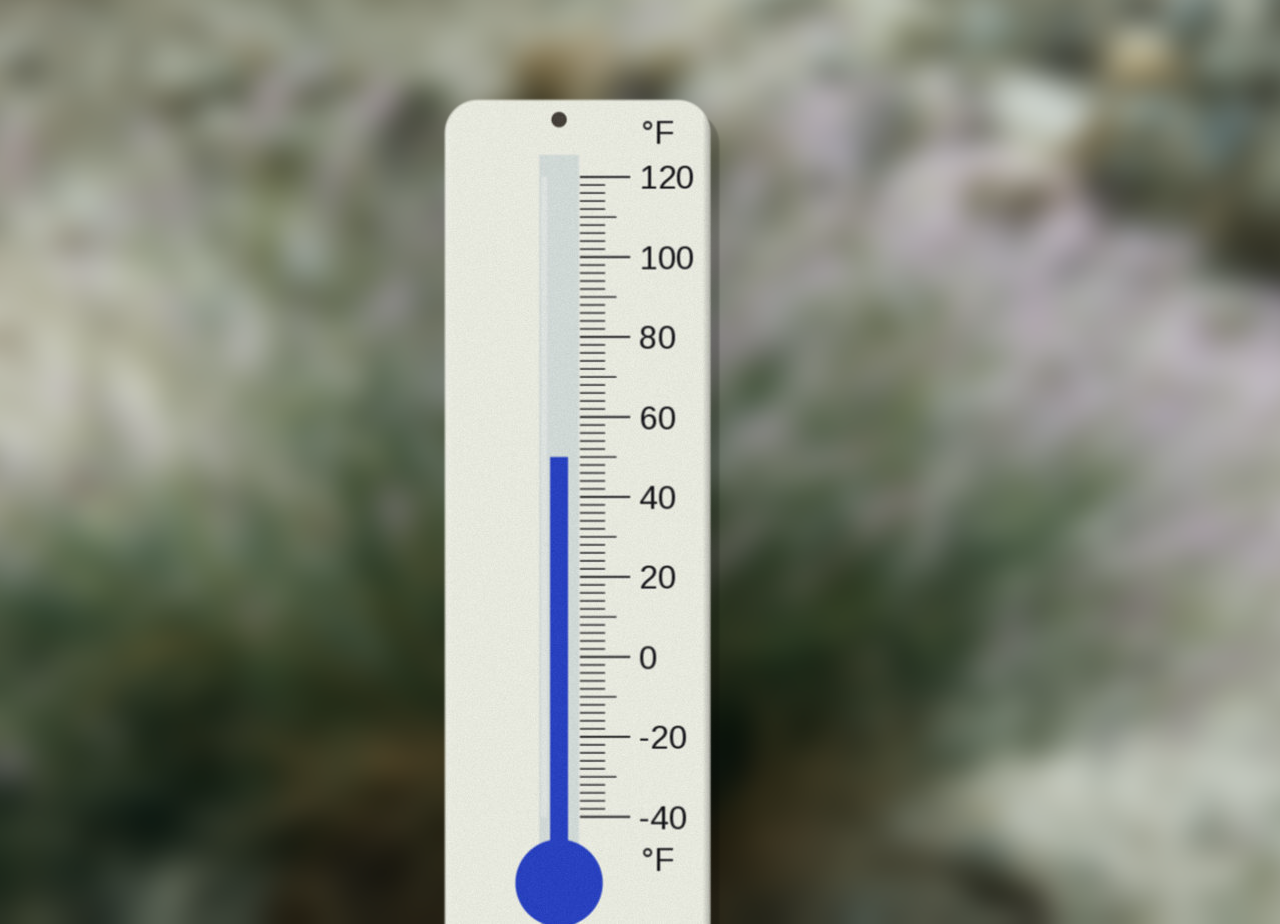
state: 50 °F
